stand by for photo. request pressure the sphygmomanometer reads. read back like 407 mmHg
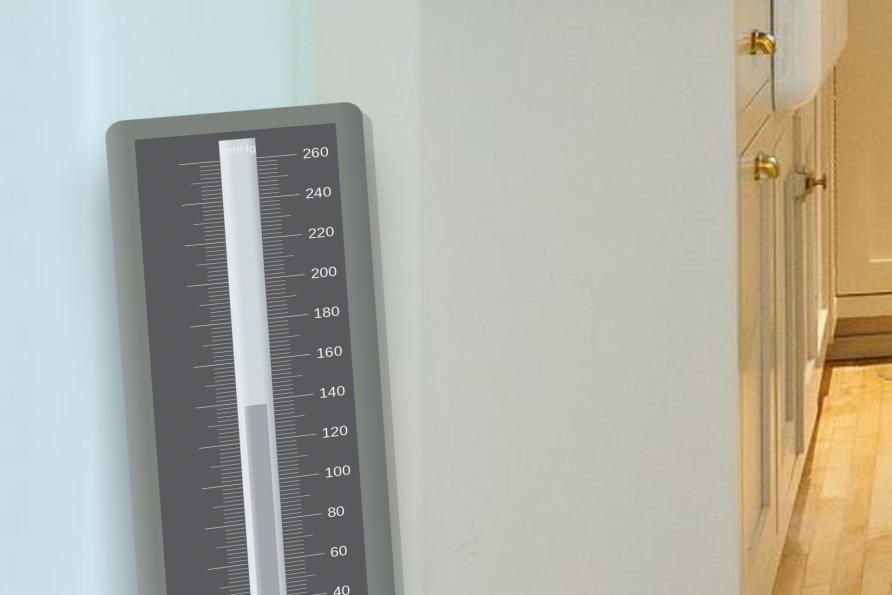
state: 138 mmHg
